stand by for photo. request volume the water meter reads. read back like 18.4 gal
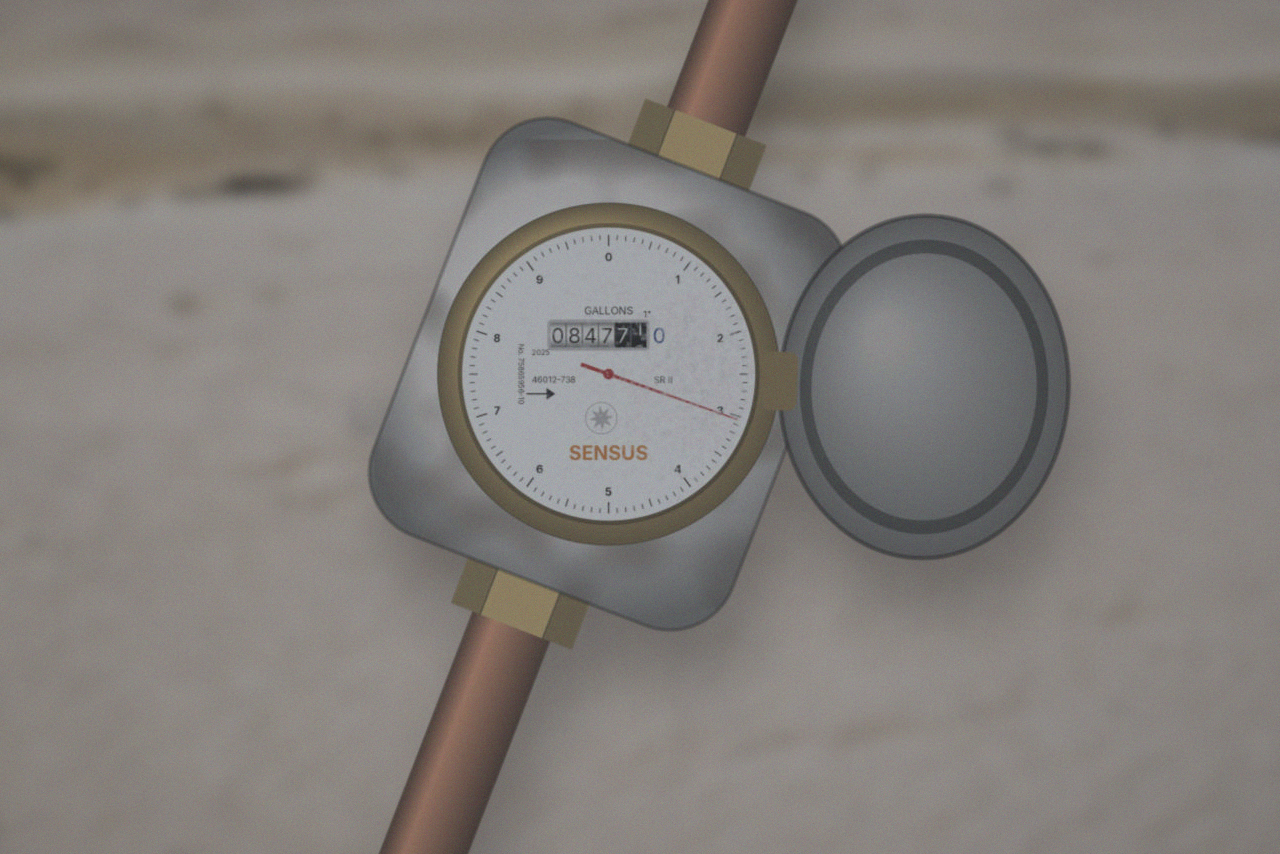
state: 847713.0 gal
